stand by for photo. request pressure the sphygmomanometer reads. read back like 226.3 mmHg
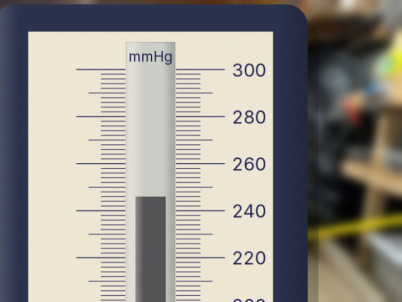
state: 246 mmHg
